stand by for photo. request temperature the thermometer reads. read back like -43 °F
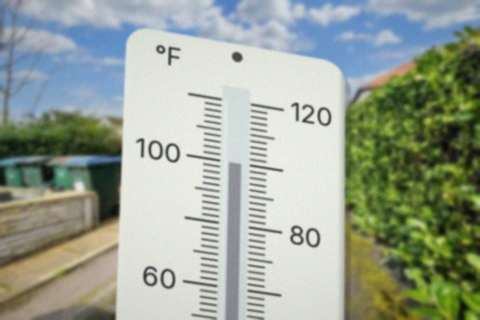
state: 100 °F
